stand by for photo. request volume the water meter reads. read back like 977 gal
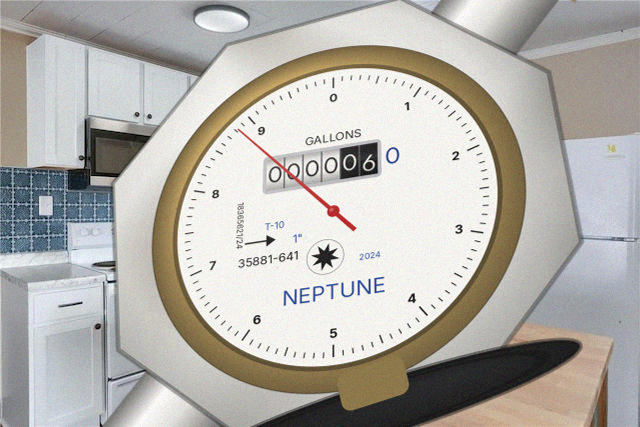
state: 58.8 gal
